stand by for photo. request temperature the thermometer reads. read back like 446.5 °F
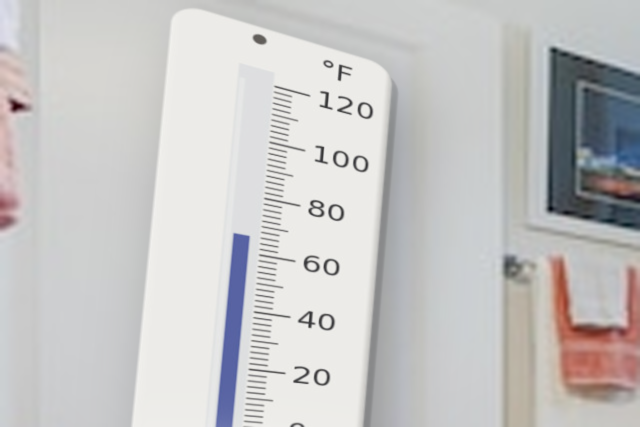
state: 66 °F
